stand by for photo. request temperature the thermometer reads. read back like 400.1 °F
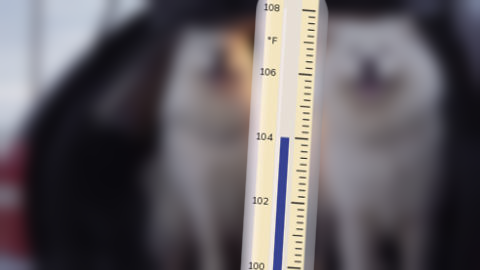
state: 104 °F
